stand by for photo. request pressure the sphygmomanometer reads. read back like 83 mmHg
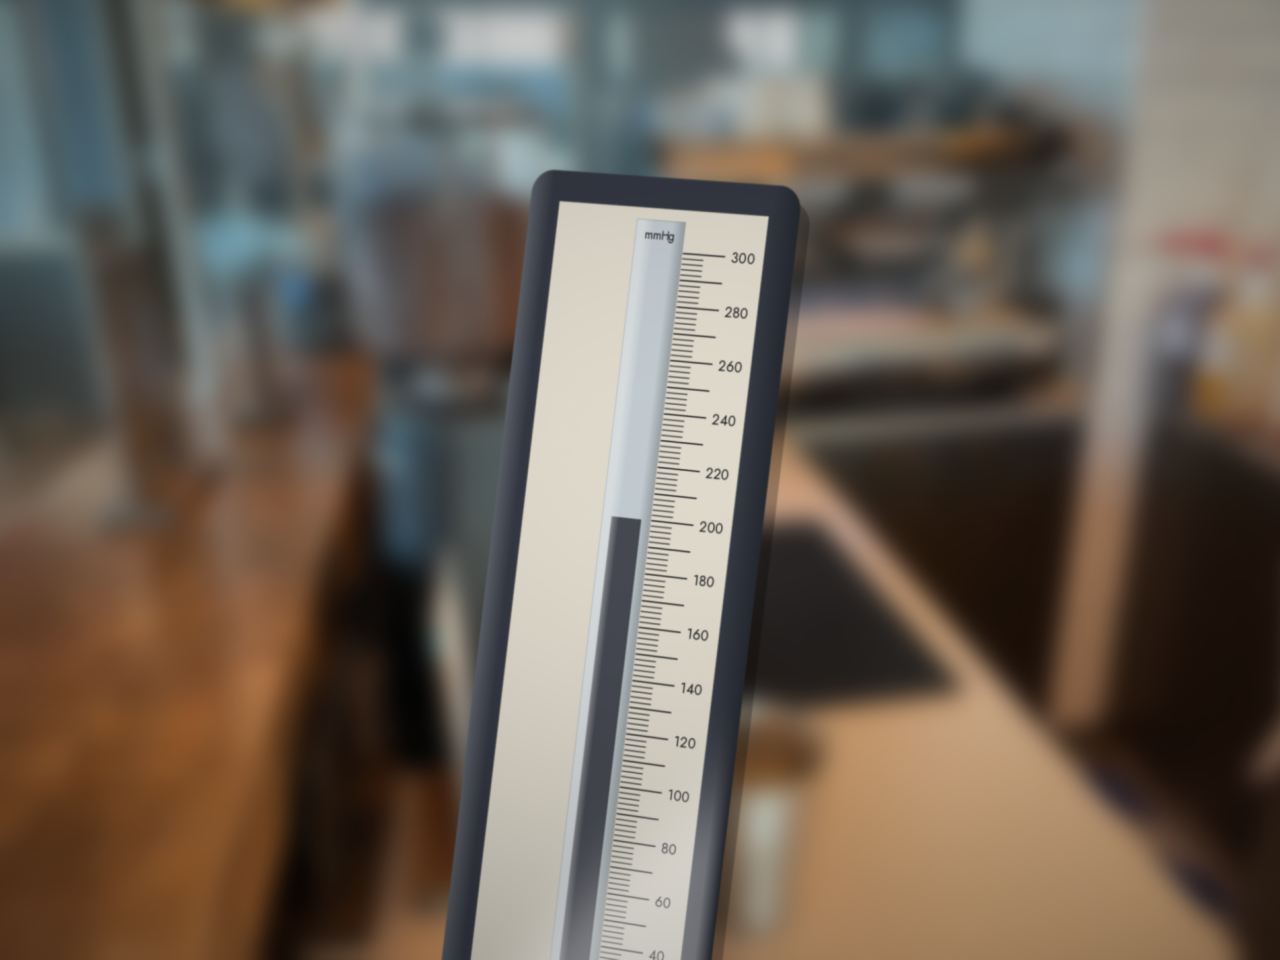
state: 200 mmHg
